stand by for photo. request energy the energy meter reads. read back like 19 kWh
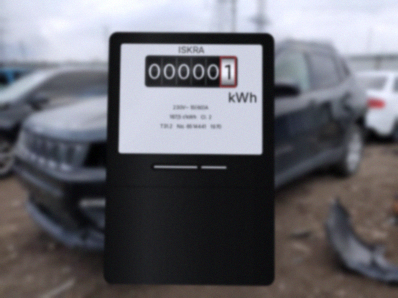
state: 0.1 kWh
